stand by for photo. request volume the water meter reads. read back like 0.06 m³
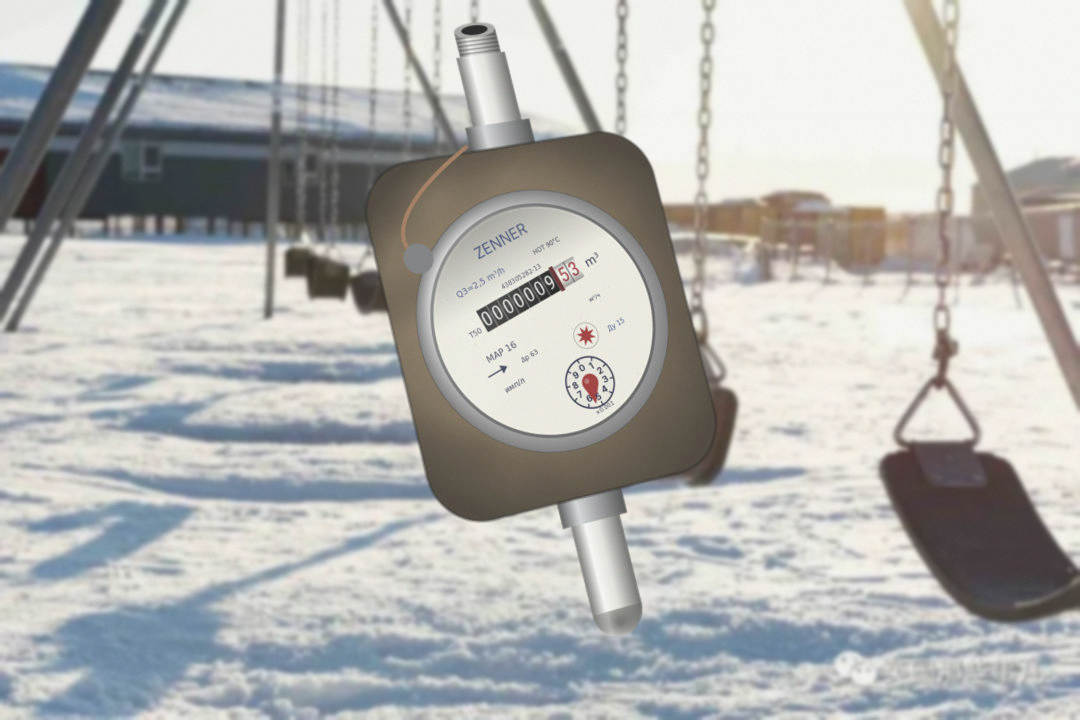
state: 9.535 m³
